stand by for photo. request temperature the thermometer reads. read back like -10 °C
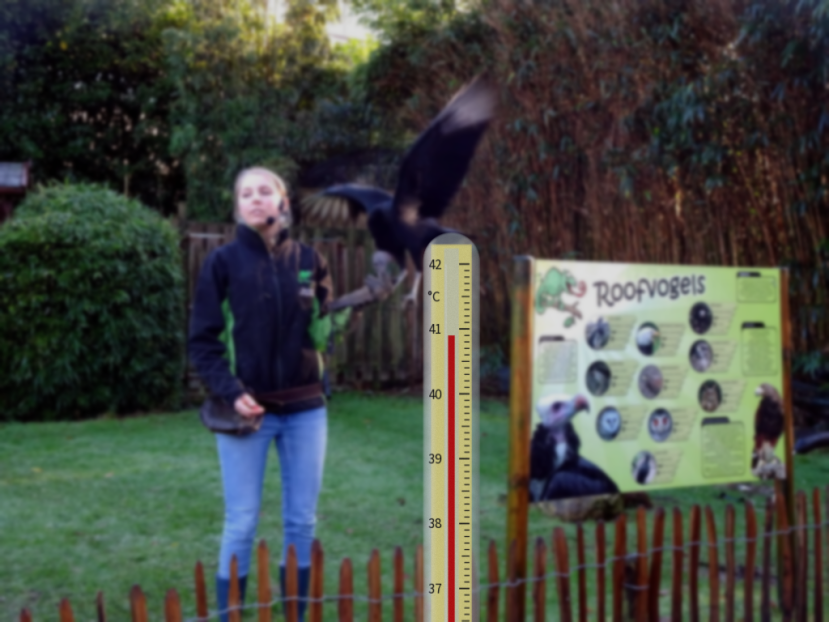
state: 40.9 °C
